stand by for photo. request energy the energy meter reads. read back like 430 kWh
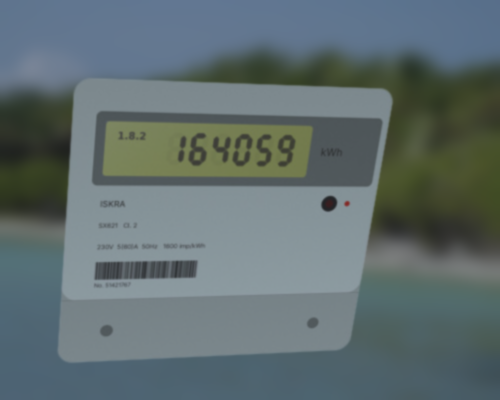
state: 164059 kWh
